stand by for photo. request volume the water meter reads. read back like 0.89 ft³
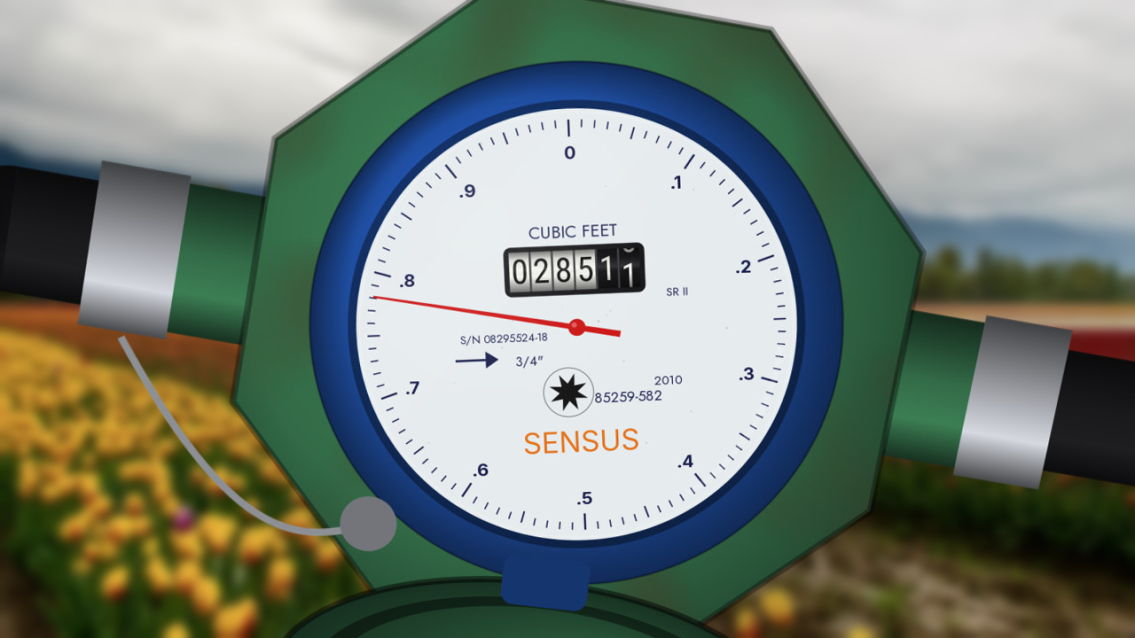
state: 28510.78 ft³
